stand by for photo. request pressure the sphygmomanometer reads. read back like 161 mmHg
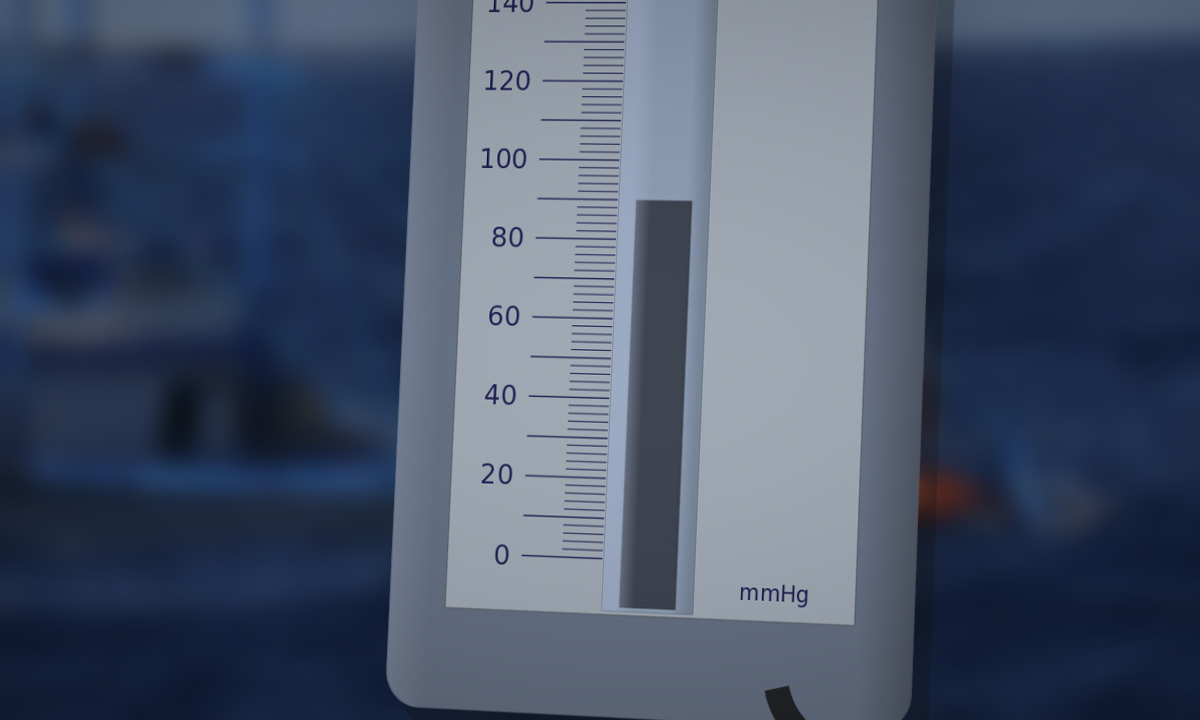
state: 90 mmHg
